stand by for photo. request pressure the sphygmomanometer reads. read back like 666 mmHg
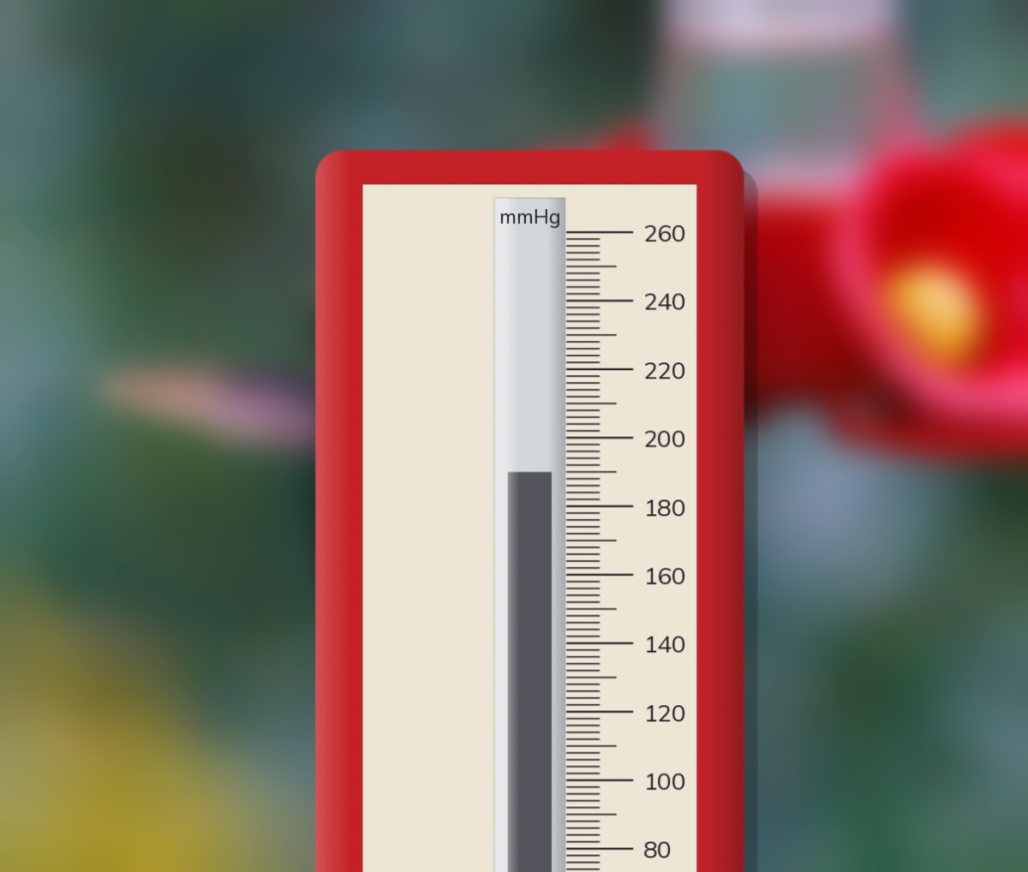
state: 190 mmHg
